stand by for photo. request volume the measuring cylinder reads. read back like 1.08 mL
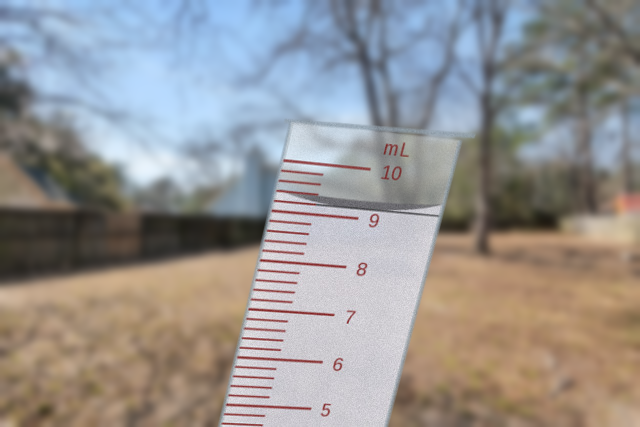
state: 9.2 mL
